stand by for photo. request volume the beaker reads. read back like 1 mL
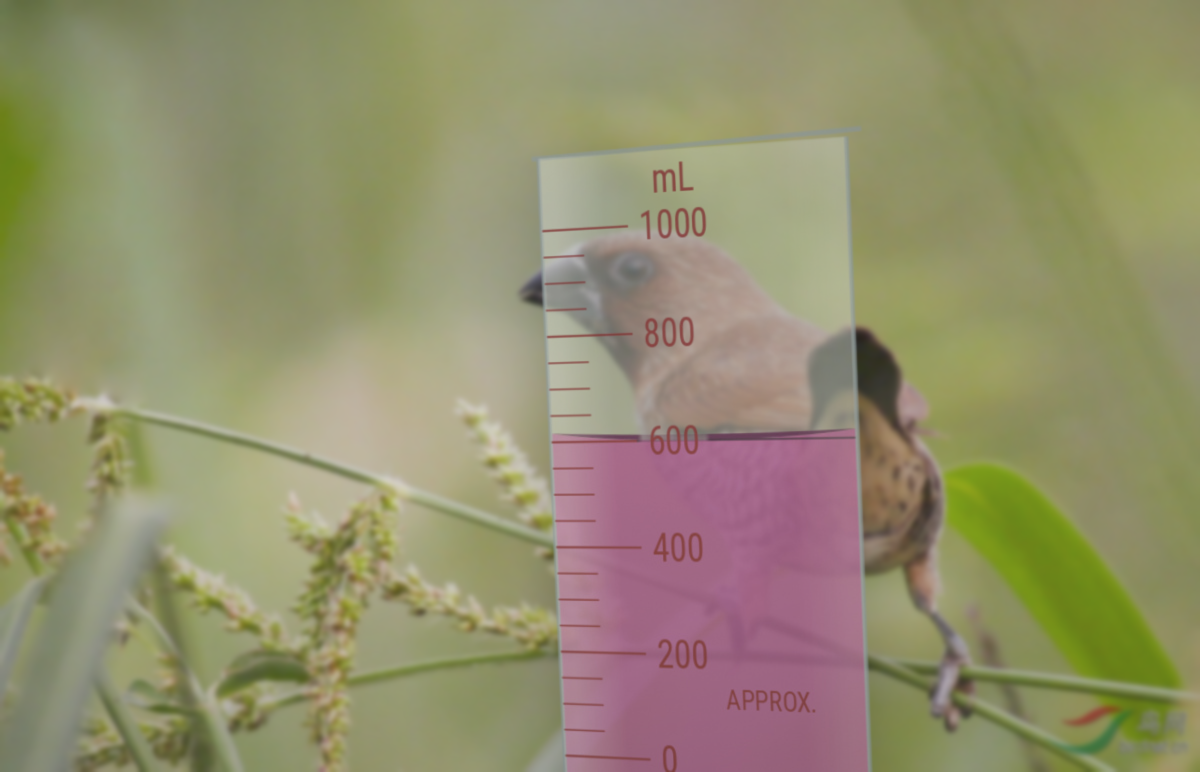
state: 600 mL
